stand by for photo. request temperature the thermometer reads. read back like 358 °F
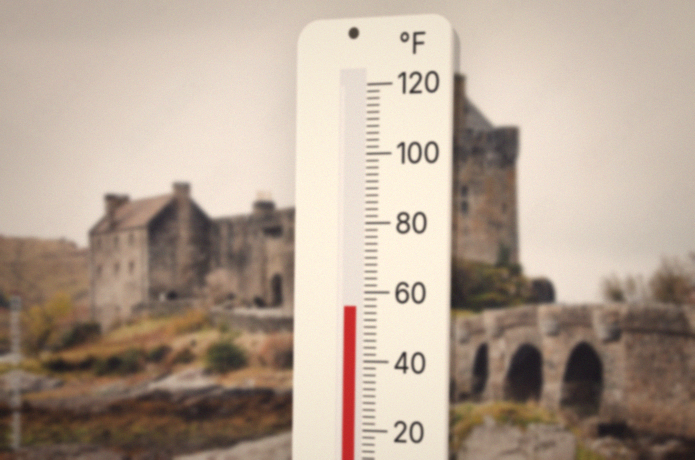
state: 56 °F
